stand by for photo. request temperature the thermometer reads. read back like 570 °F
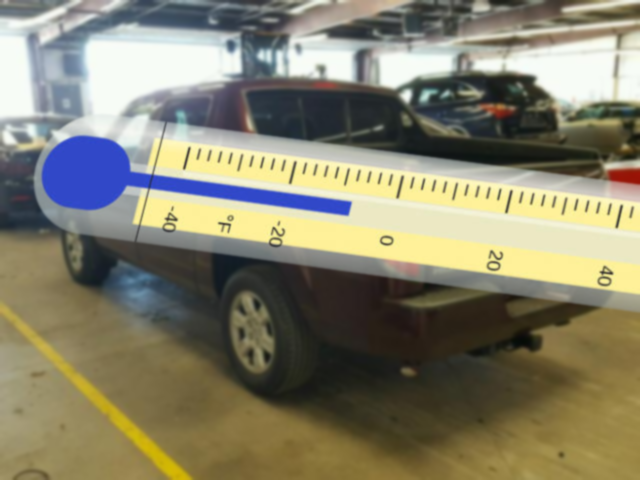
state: -8 °F
